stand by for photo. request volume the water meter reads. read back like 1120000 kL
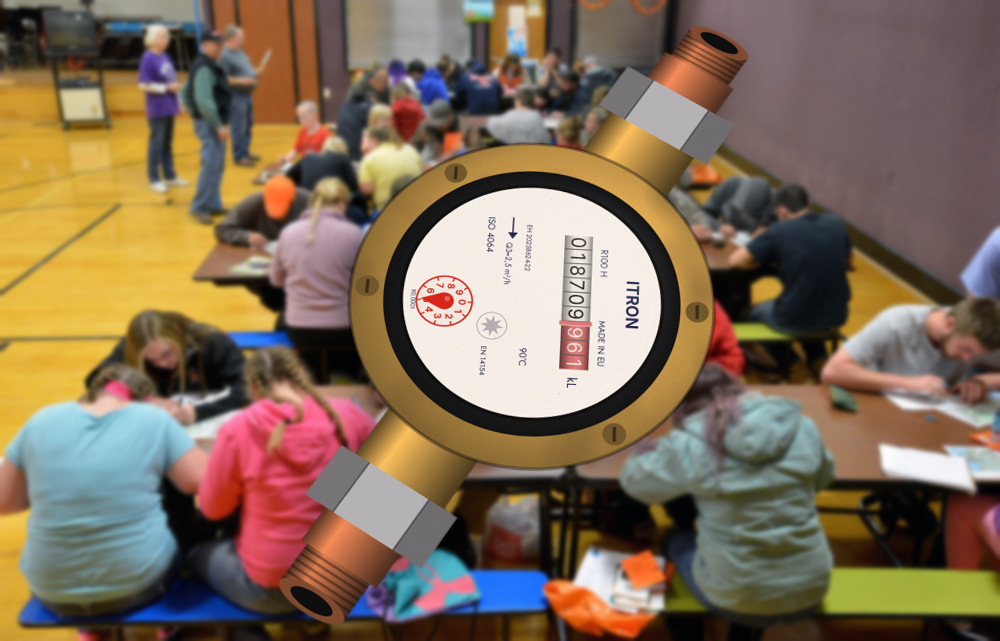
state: 18709.9615 kL
